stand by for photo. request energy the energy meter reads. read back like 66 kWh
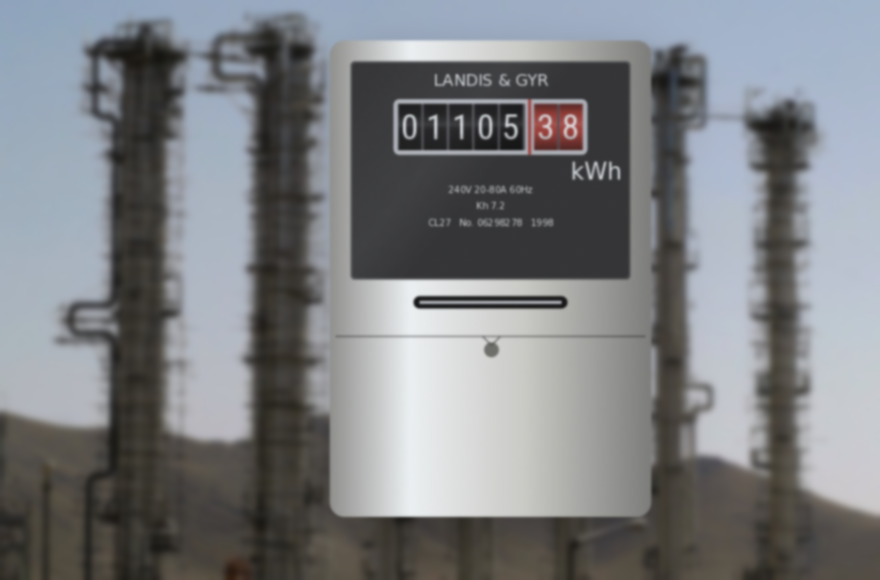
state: 1105.38 kWh
